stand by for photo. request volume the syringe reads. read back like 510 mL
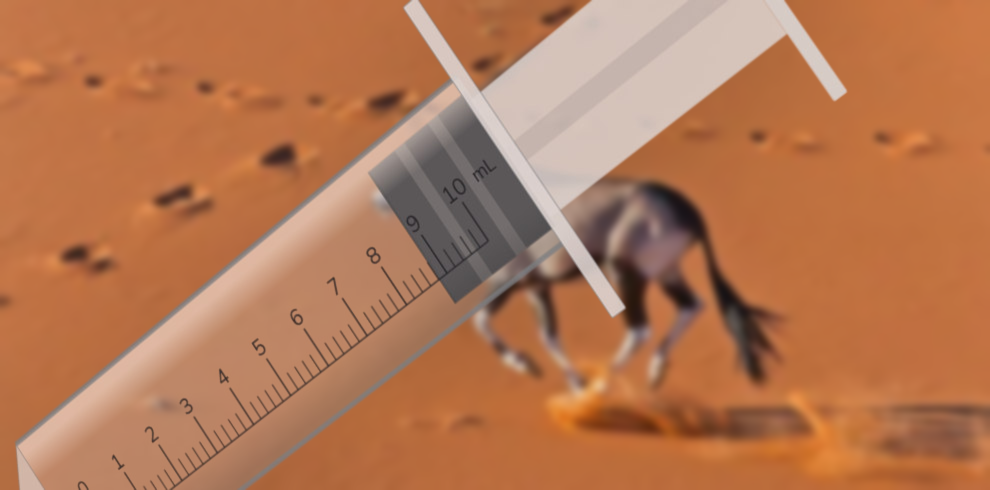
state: 8.8 mL
